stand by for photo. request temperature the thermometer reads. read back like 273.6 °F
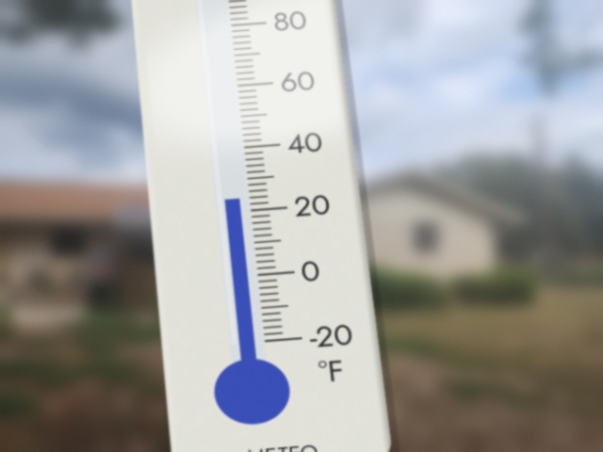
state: 24 °F
